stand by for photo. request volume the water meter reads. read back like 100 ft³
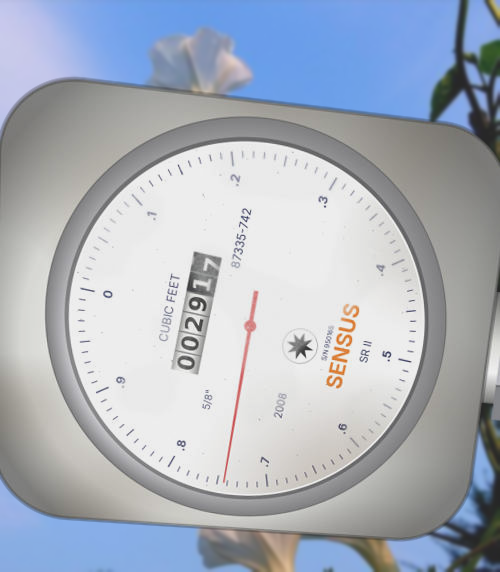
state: 2916.74 ft³
